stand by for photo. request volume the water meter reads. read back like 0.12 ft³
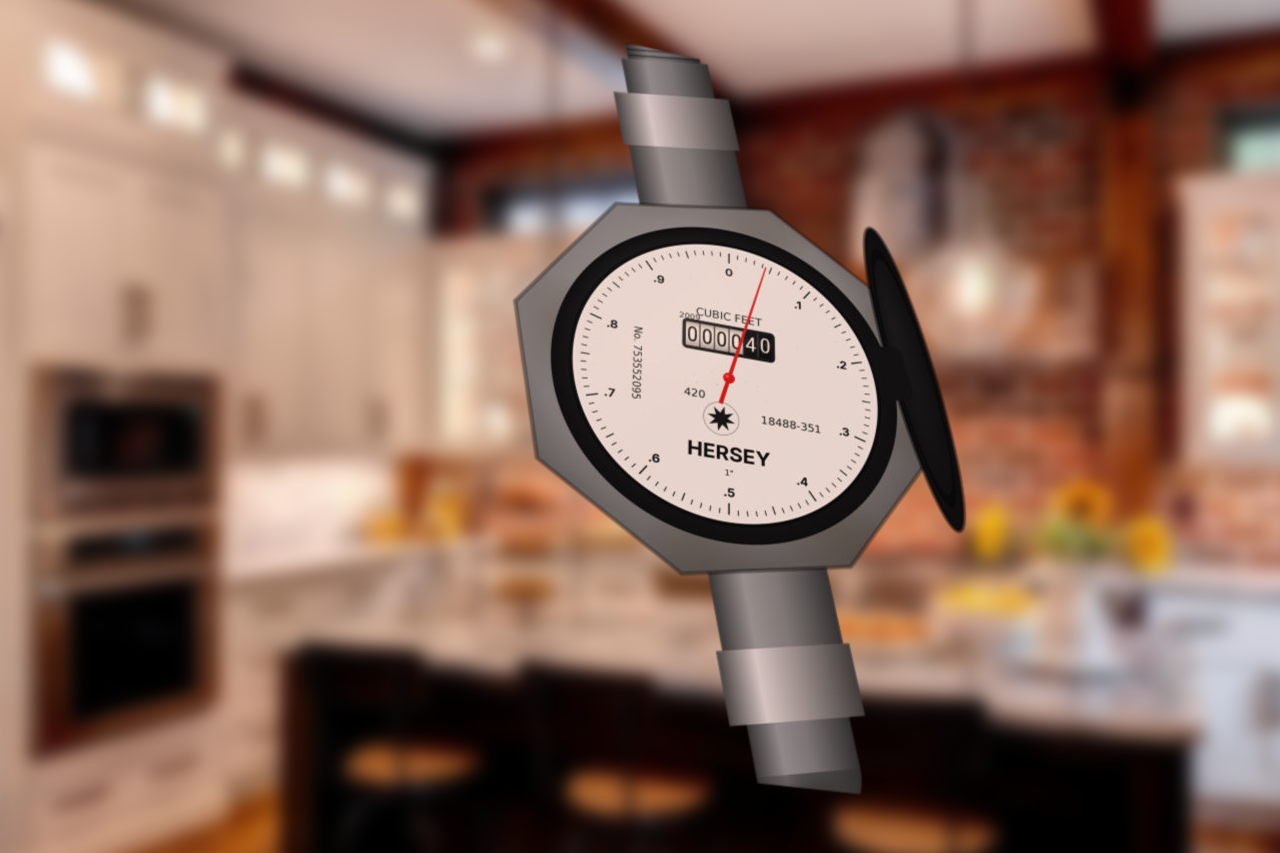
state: 40.04 ft³
